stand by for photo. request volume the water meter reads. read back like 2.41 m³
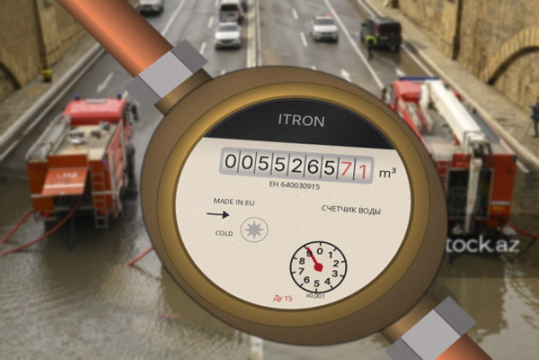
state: 55265.709 m³
